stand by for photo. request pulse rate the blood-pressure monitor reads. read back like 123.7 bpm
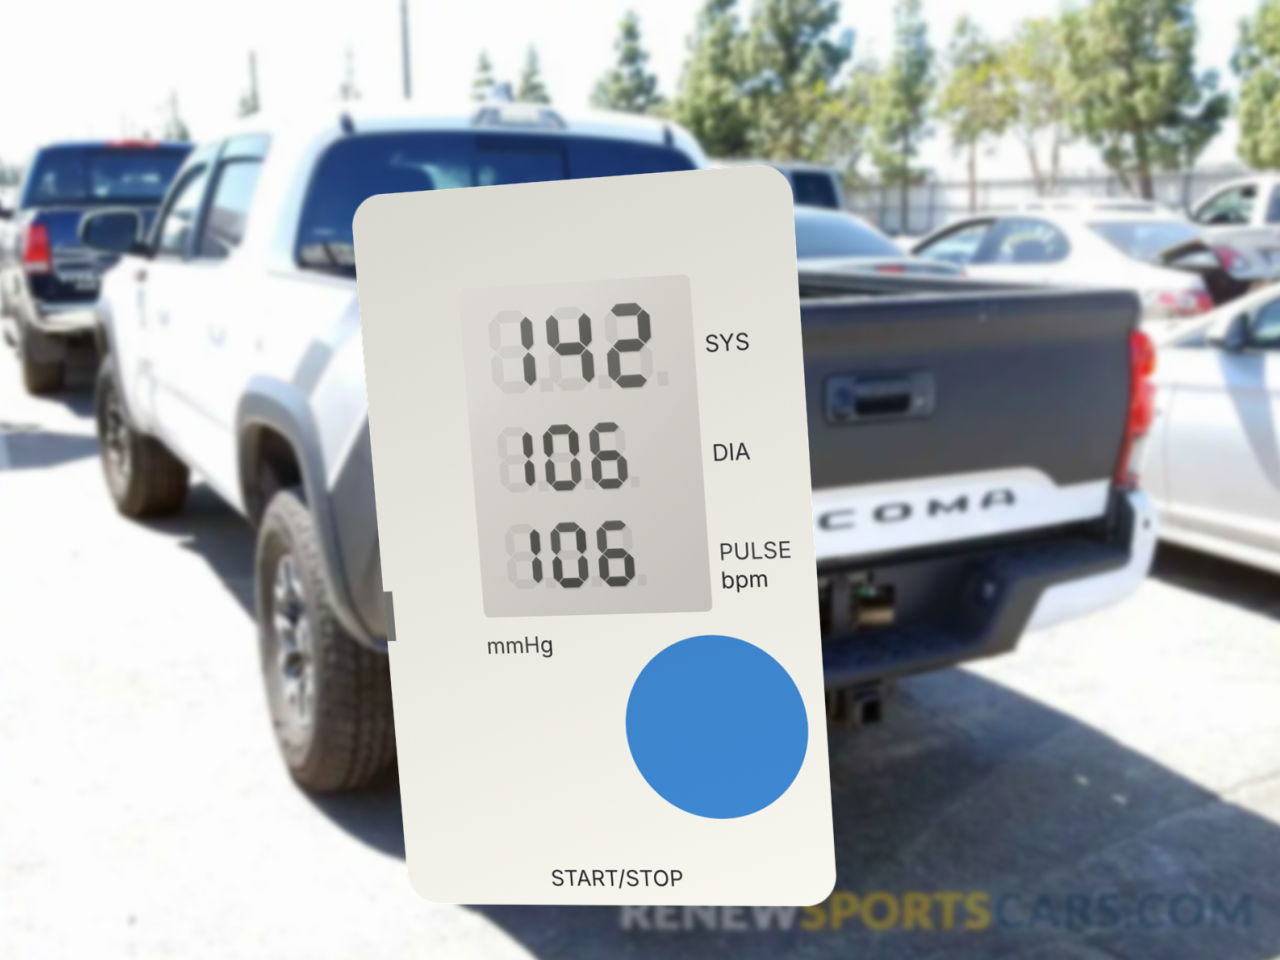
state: 106 bpm
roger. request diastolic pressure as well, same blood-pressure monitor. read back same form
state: 106 mmHg
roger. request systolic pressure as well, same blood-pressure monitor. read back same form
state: 142 mmHg
